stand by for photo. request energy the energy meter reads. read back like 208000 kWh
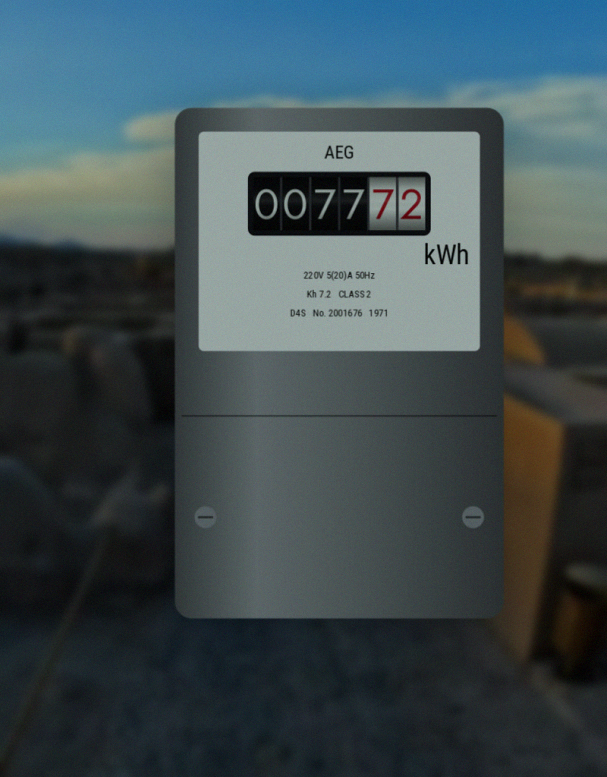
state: 77.72 kWh
